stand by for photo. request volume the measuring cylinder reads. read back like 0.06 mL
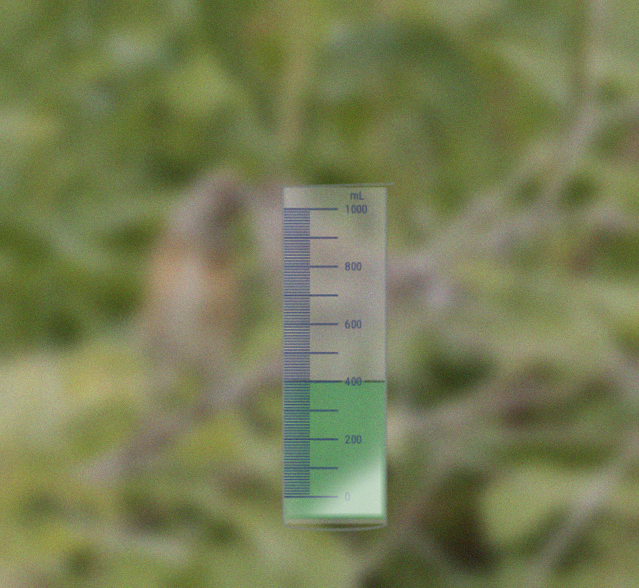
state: 400 mL
